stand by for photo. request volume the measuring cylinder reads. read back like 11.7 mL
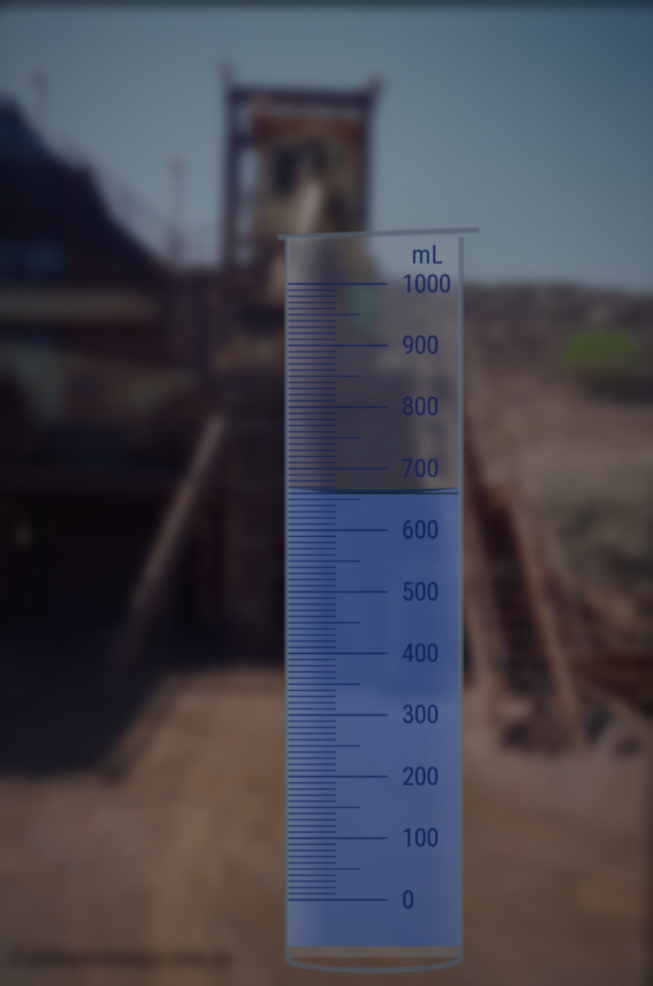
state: 660 mL
